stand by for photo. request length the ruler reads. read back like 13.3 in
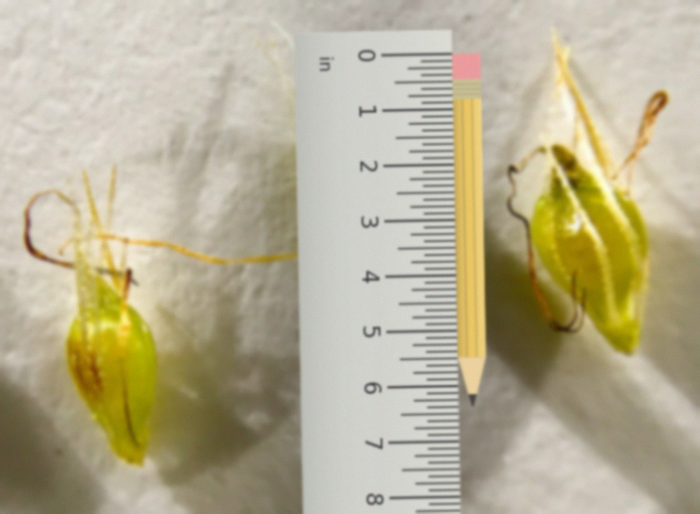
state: 6.375 in
